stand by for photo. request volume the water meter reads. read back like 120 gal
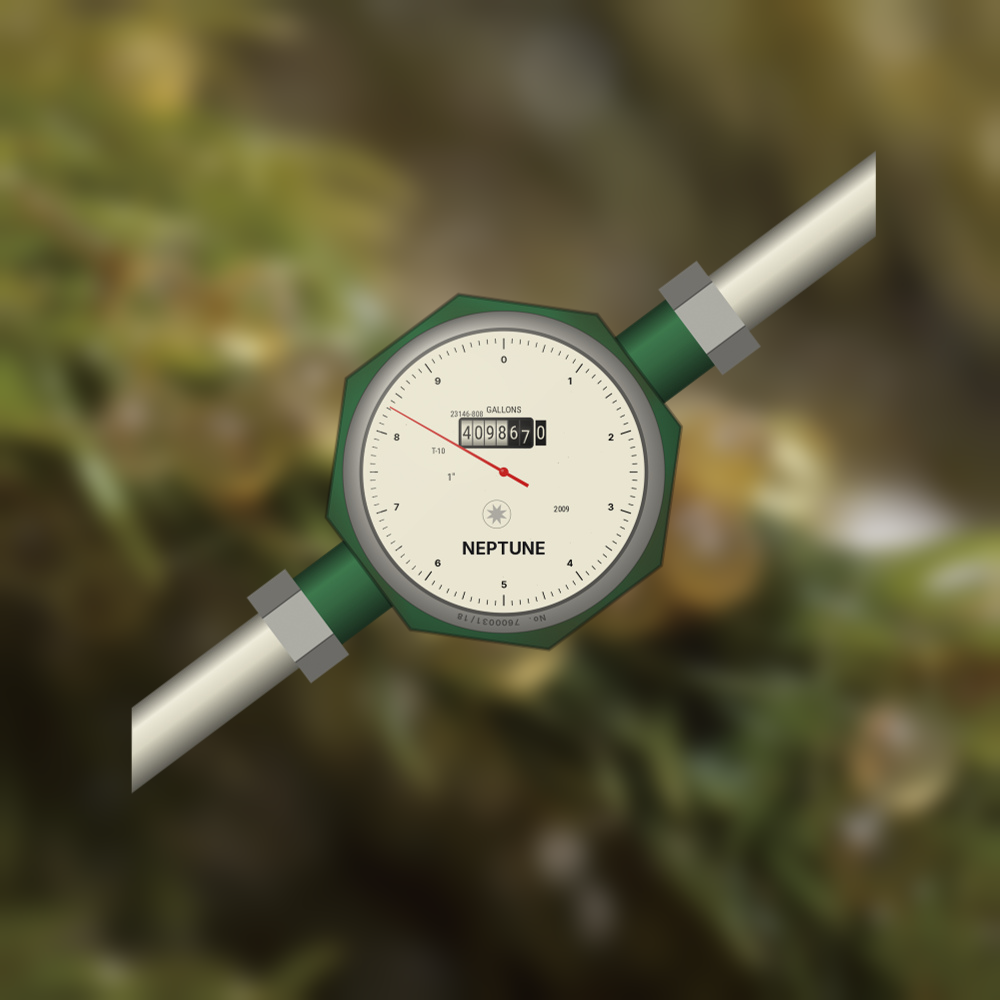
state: 4098668.3 gal
